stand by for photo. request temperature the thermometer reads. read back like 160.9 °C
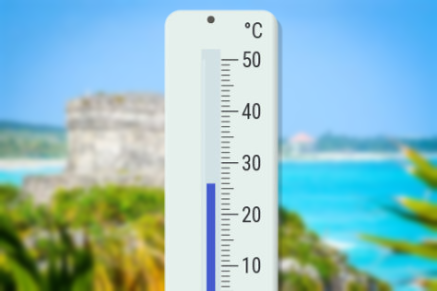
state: 26 °C
